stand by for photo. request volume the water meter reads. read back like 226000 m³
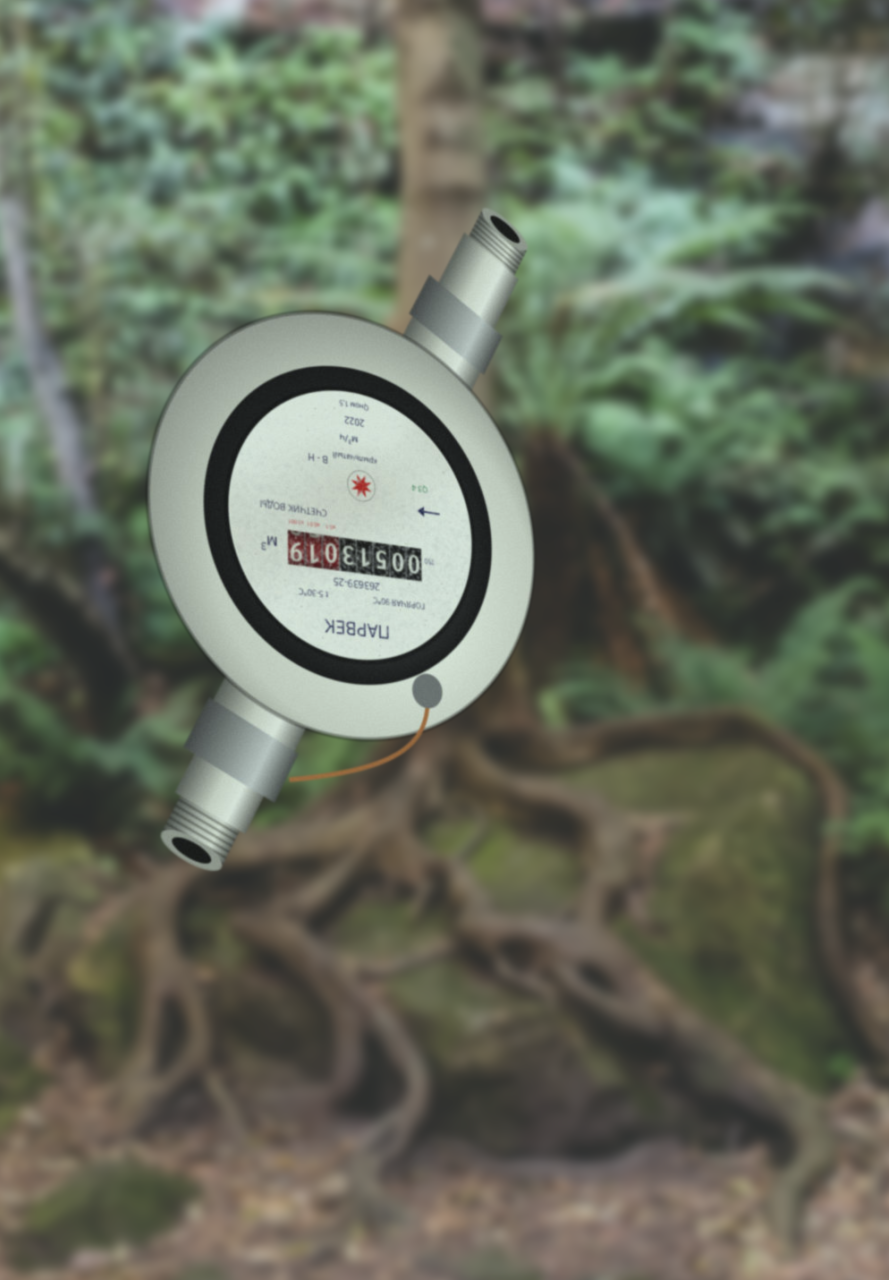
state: 513.019 m³
